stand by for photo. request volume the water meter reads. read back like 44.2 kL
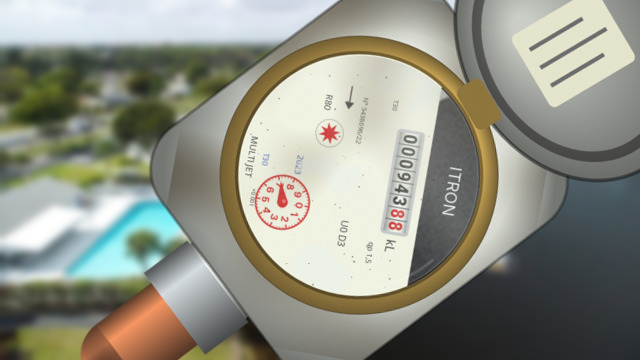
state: 943.887 kL
